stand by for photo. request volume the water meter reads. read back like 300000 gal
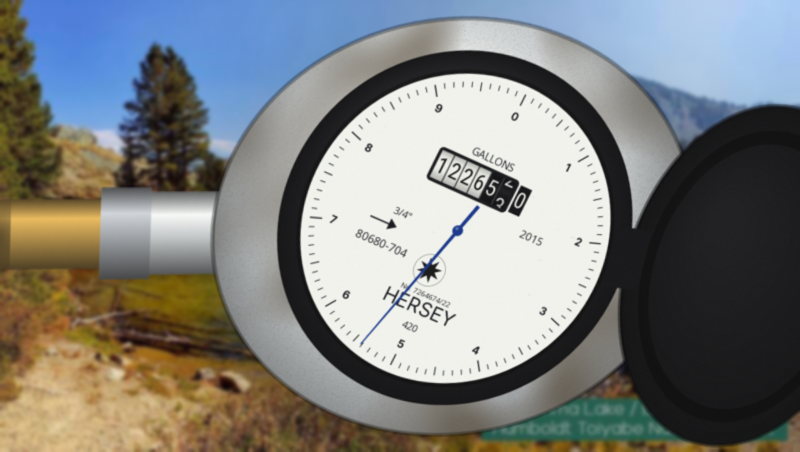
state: 1226525.4 gal
